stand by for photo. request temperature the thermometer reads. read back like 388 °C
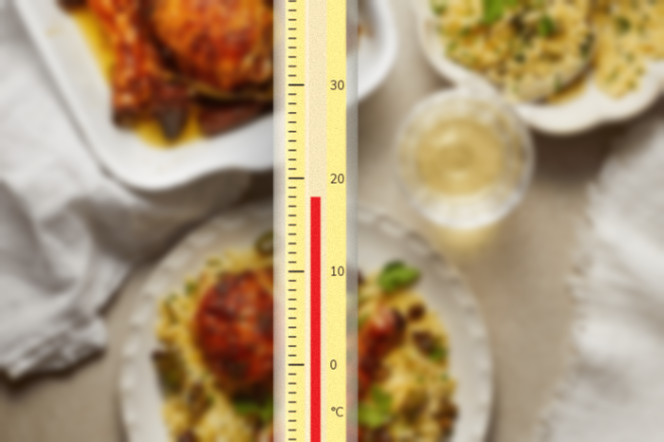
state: 18 °C
